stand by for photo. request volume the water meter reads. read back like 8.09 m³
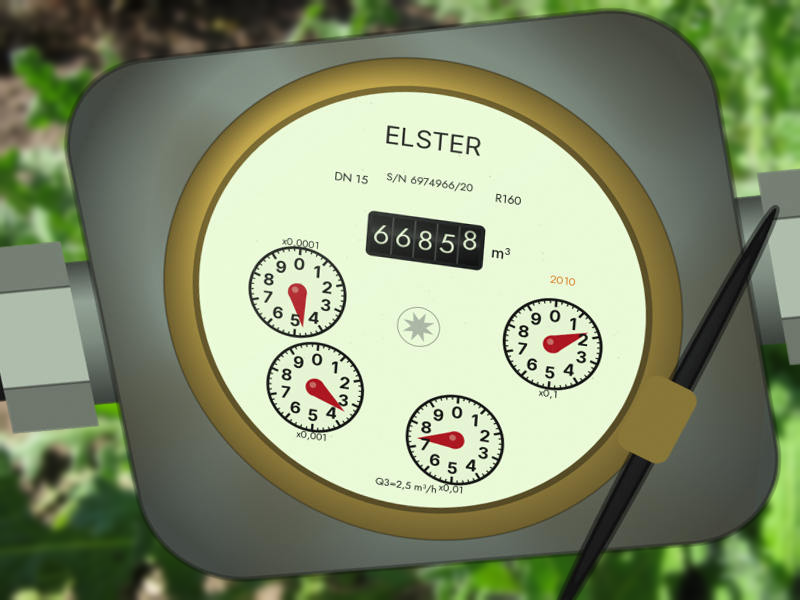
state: 66858.1734 m³
